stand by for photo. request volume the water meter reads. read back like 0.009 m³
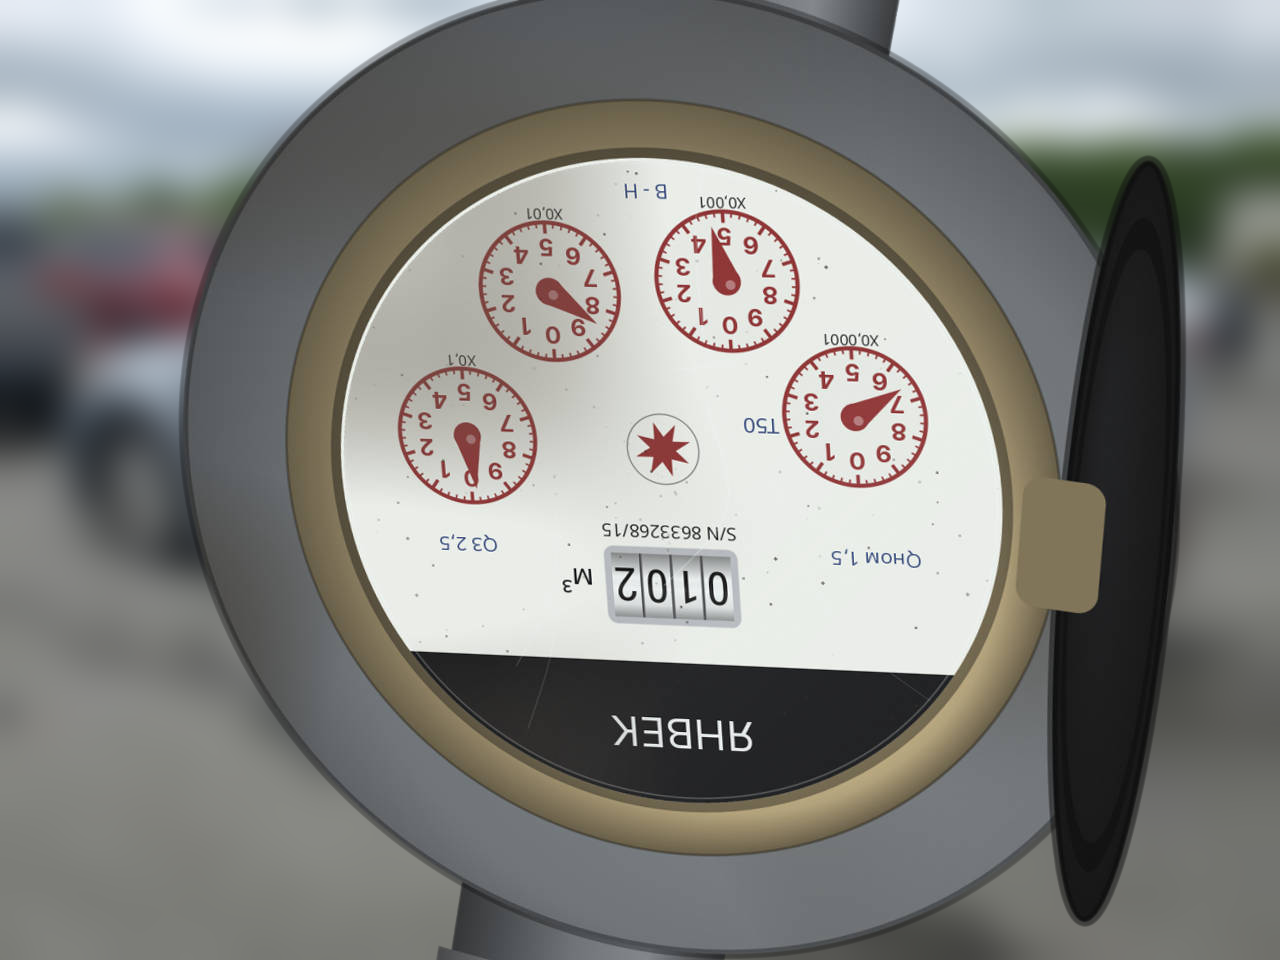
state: 101.9846 m³
